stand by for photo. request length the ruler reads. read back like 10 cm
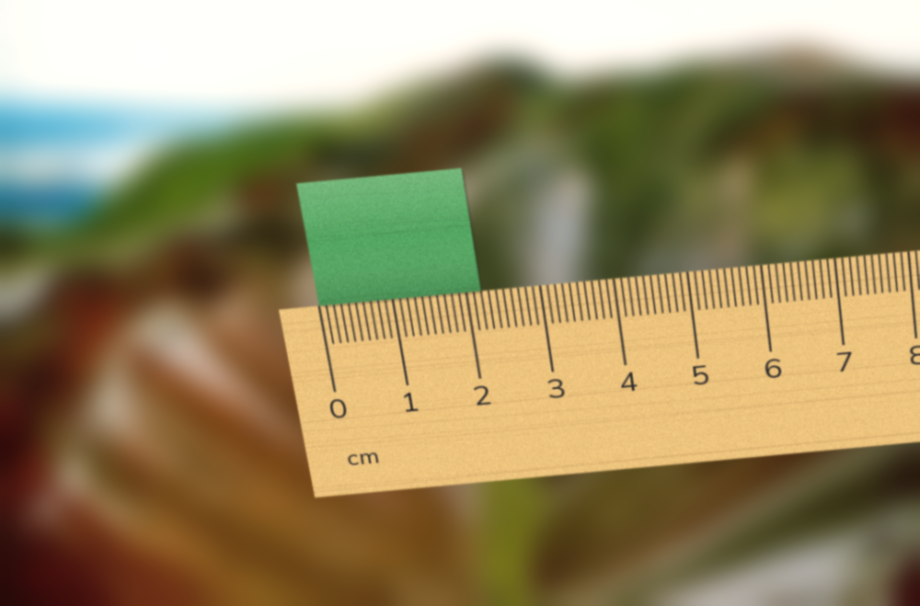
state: 2.2 cm
